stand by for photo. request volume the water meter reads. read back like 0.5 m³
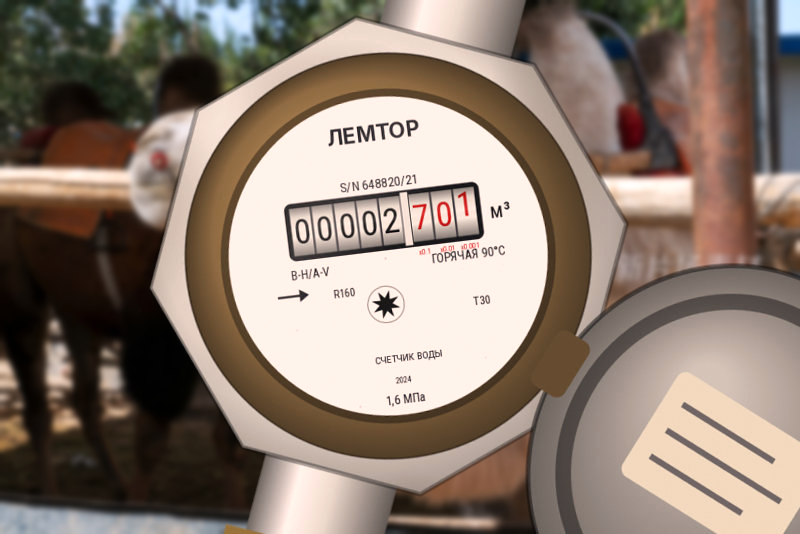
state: 2.701 m³
